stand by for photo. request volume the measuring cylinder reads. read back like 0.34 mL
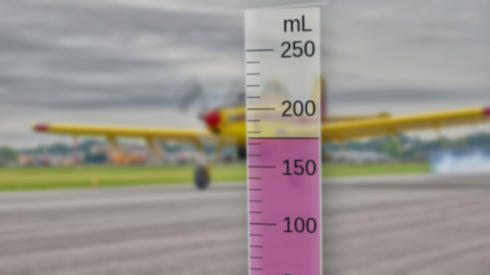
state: 175 mL
